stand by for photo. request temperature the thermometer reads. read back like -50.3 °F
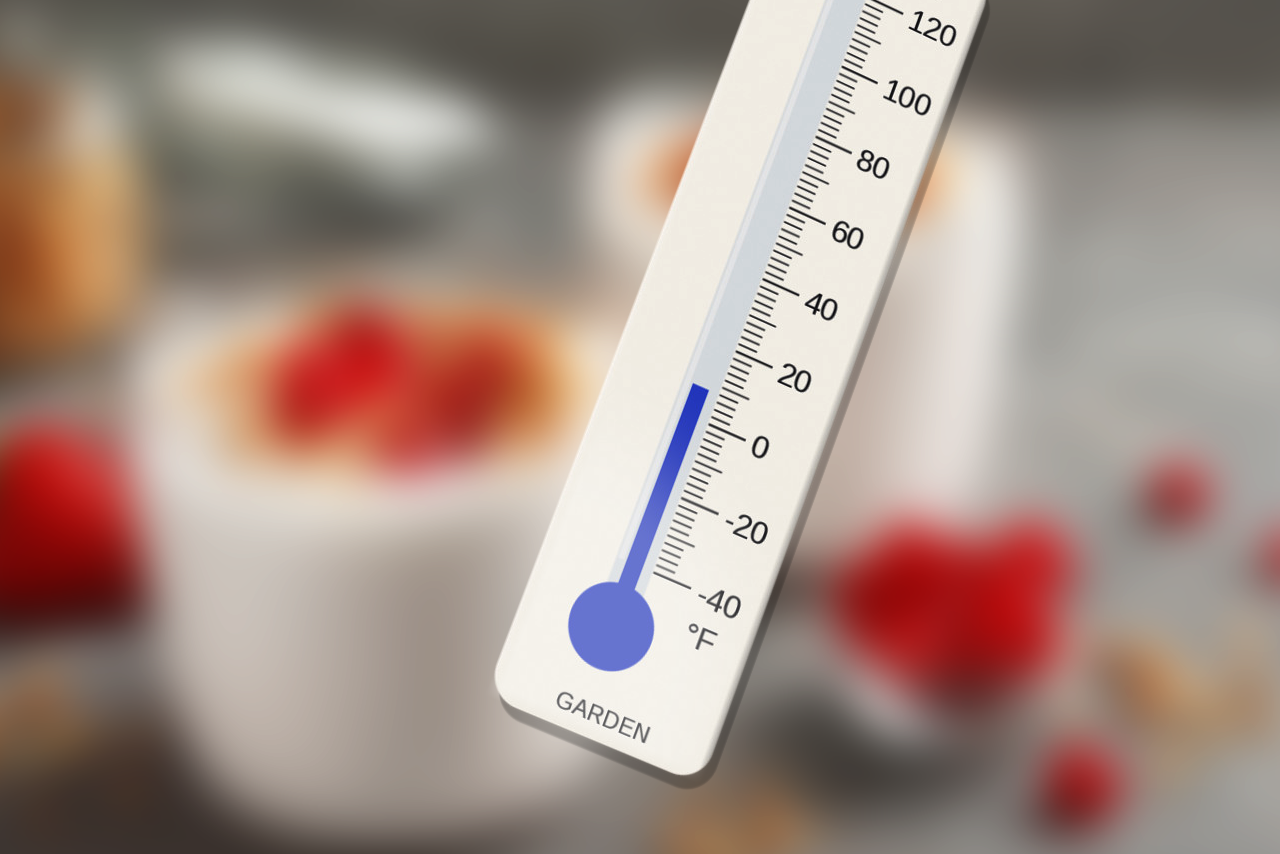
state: 8 °F
